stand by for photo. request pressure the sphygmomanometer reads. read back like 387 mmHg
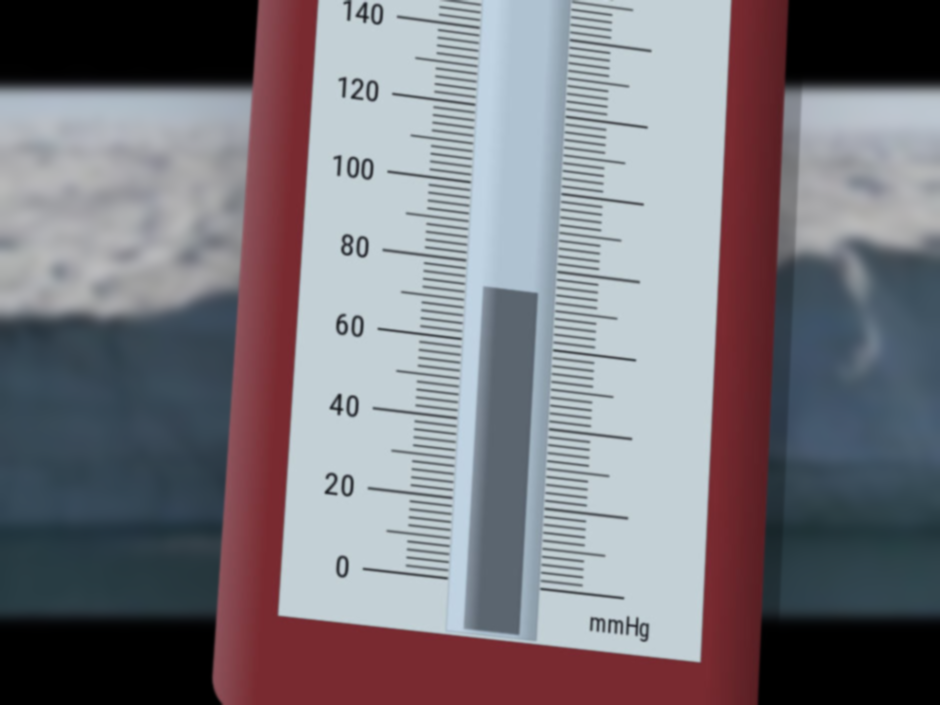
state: 74 mmHg
